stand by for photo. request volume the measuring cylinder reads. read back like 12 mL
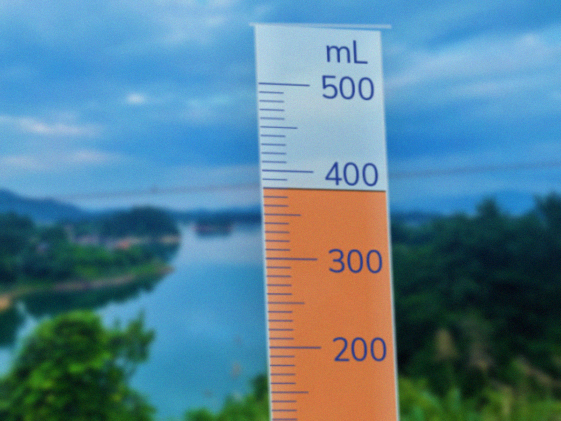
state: 380 mL
